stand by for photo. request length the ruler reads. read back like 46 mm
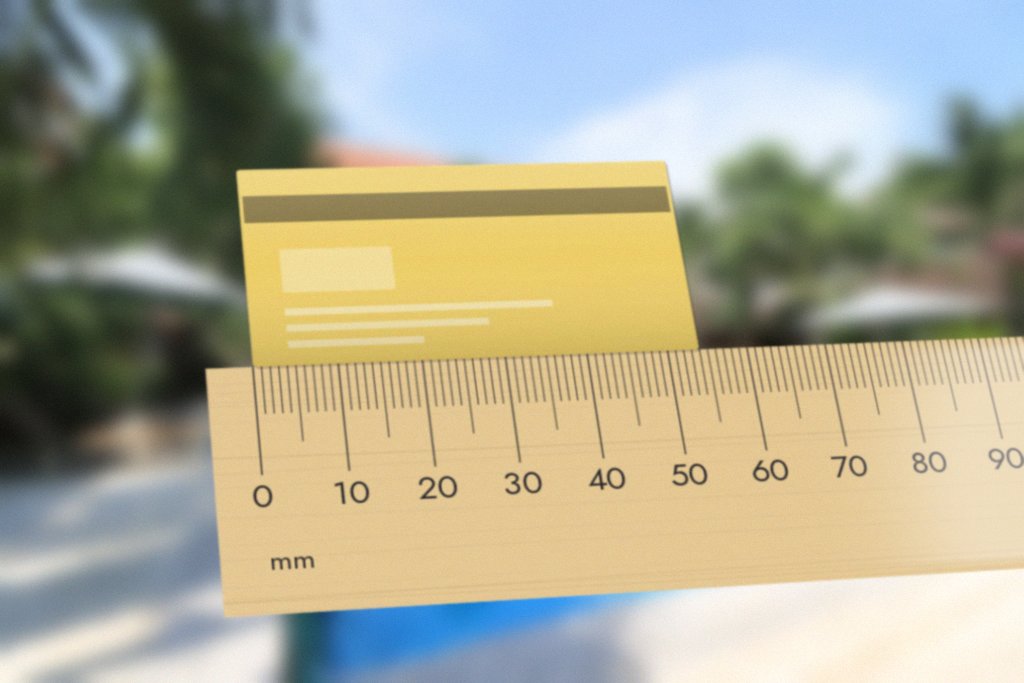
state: 54 mm
